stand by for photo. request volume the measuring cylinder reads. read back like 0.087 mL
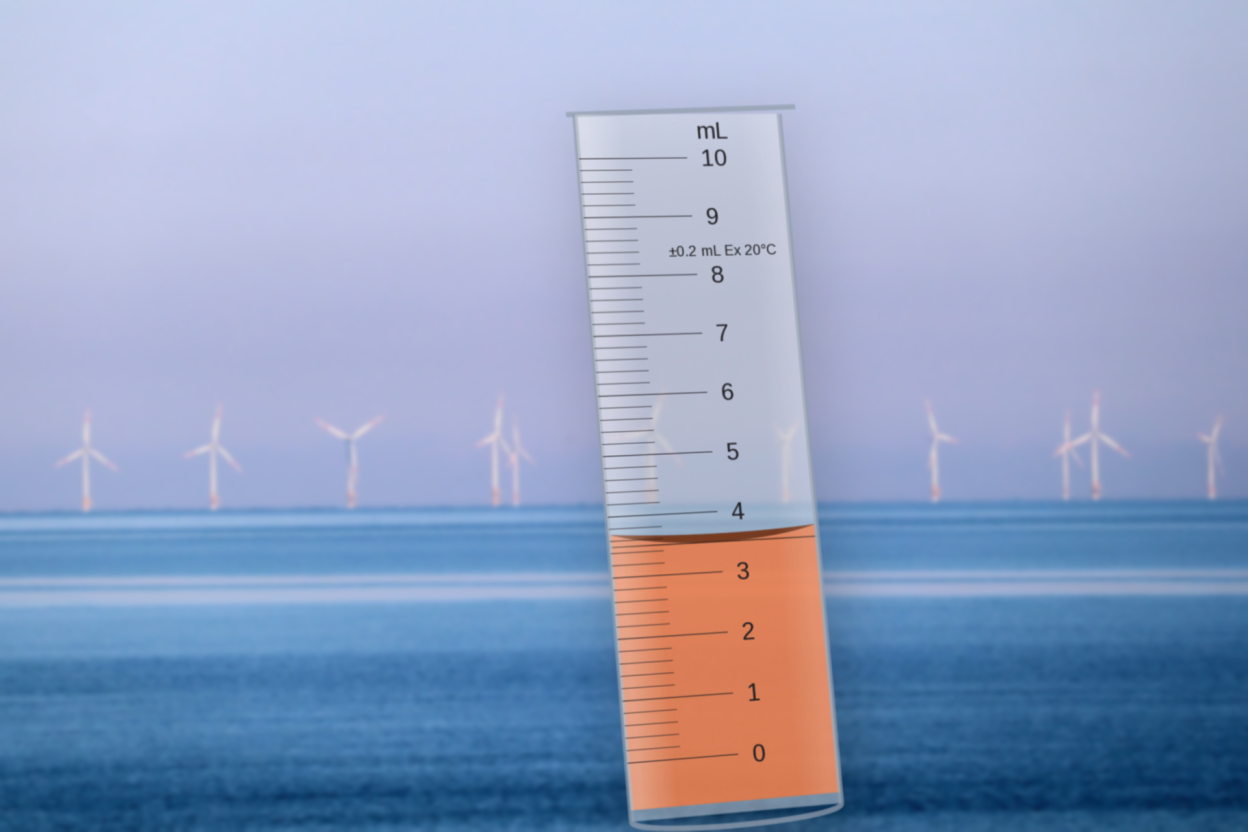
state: 3.5 mL
